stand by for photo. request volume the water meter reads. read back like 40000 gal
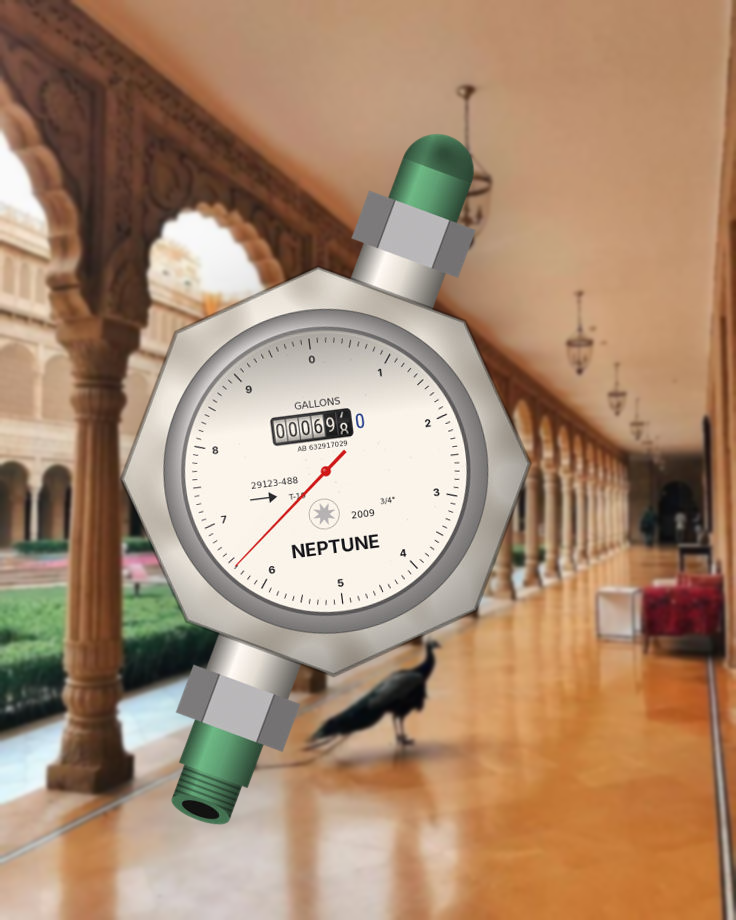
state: 6976.4 gal
